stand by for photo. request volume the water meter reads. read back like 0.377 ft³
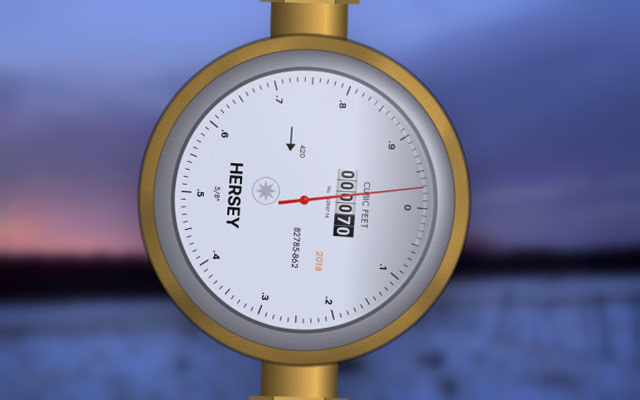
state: 69.97 ft³
